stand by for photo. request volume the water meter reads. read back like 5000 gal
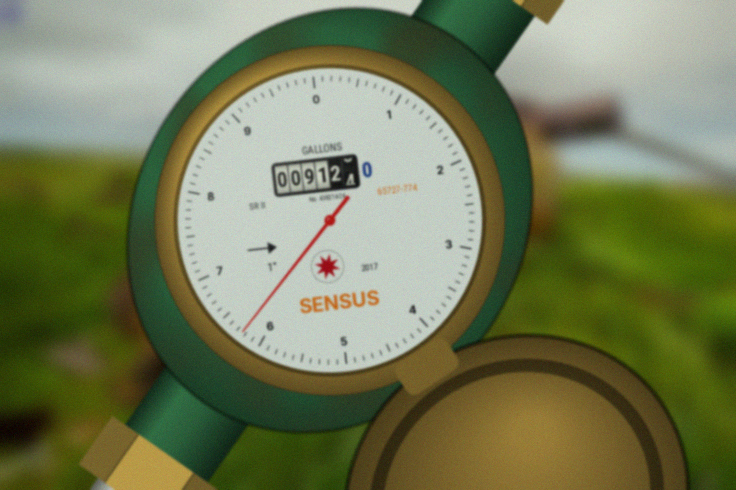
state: 91236.2 gal
